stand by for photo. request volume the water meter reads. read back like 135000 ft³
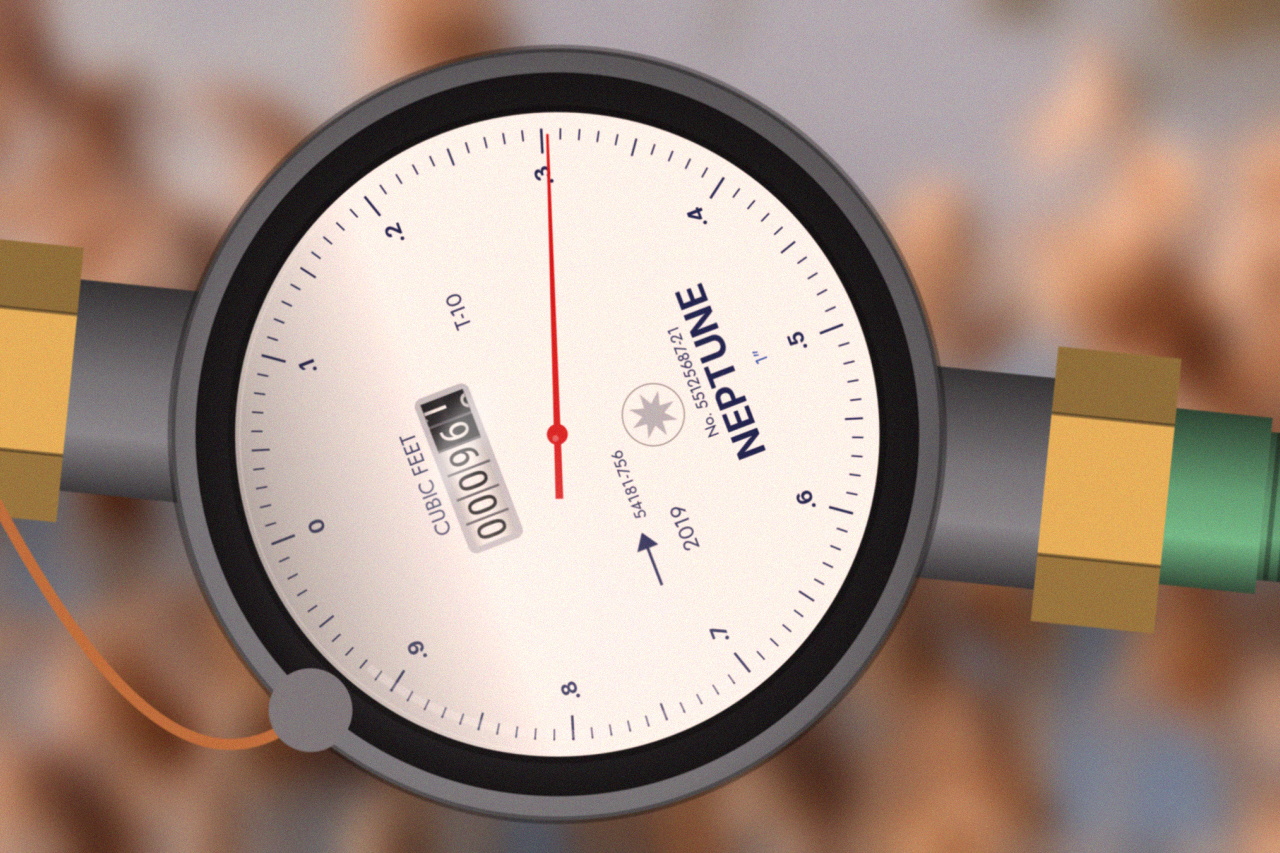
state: 961.30 ft³
